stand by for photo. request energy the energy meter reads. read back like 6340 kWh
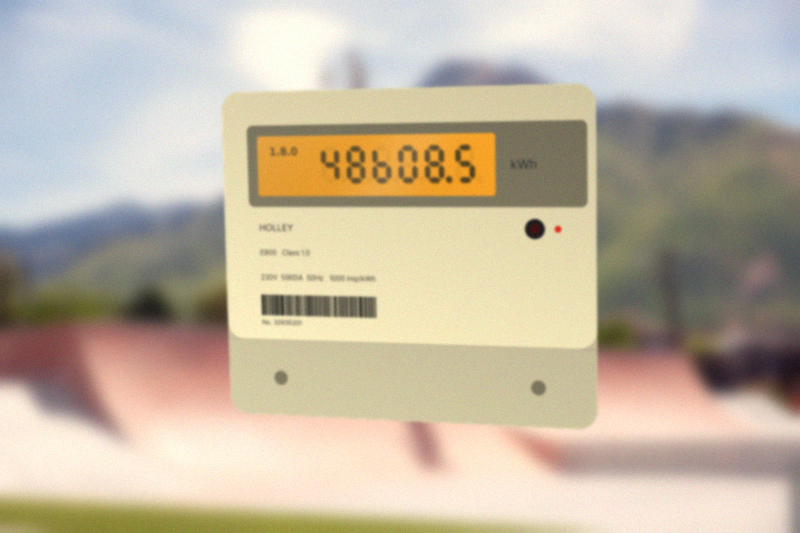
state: 48608.5 kWh
